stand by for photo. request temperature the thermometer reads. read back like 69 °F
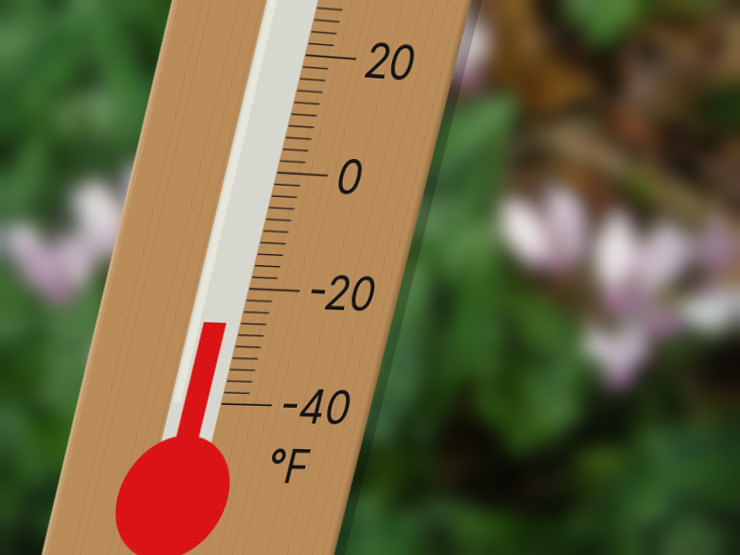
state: -26 °F
